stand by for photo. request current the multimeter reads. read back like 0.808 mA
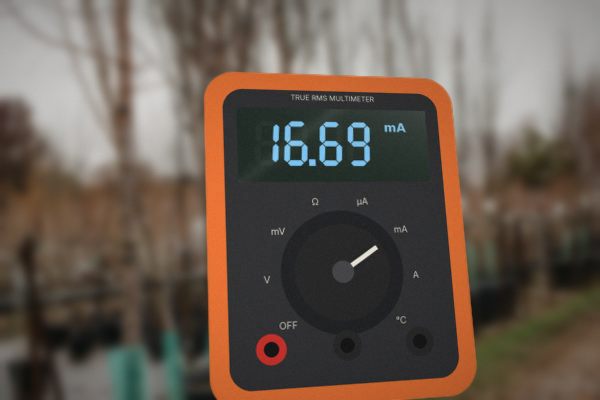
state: 16.69 mA
